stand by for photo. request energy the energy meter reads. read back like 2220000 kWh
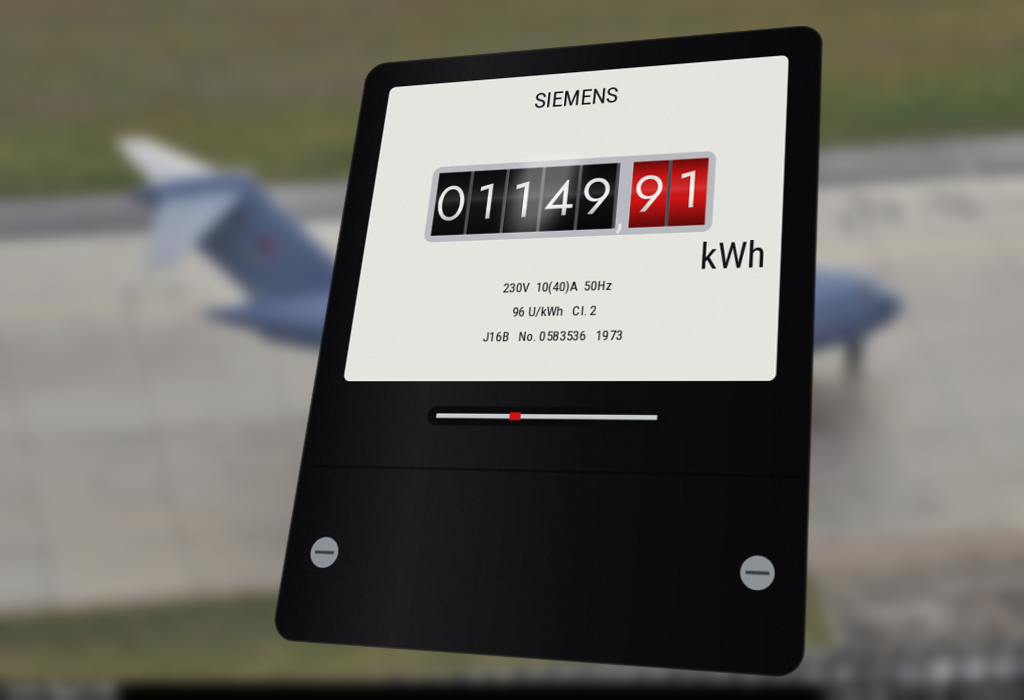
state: 1149.91 kWh
